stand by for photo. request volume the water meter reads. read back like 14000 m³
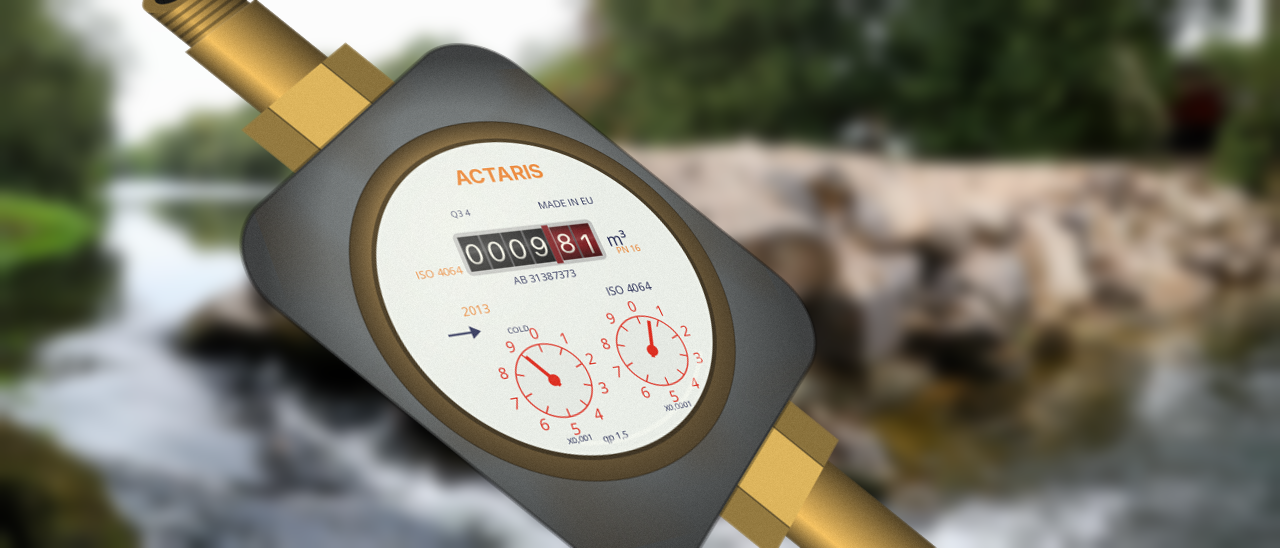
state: 9.8090 m³
